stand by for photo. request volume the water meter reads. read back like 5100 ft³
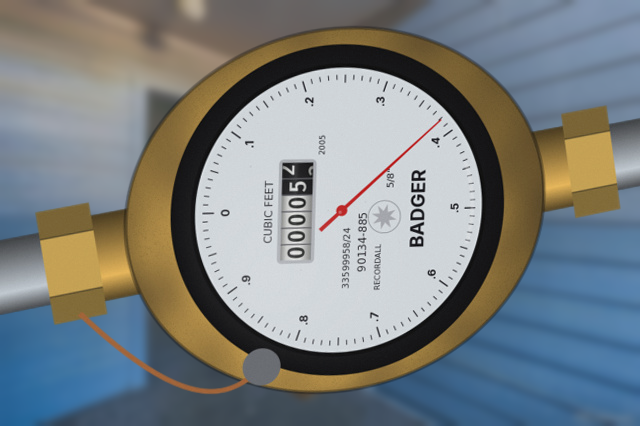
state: 52.38 ft³
